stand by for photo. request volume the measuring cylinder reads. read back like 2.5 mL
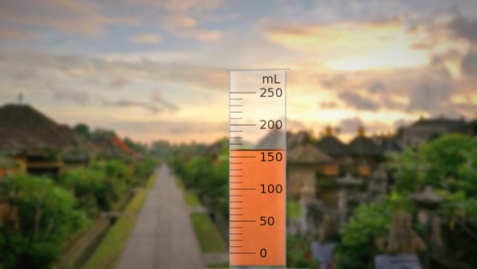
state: 160 mL
